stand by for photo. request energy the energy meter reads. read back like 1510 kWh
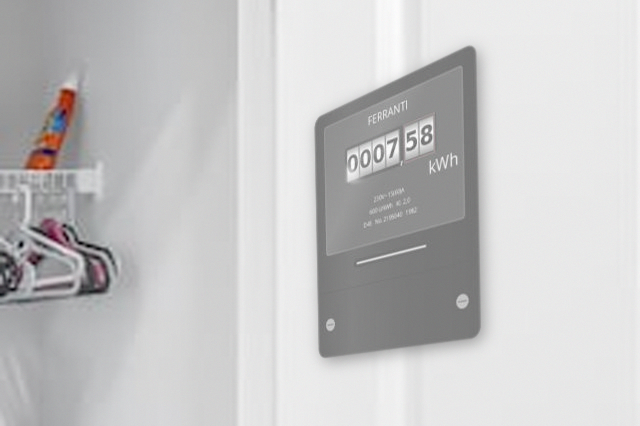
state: 7.58 kWh
